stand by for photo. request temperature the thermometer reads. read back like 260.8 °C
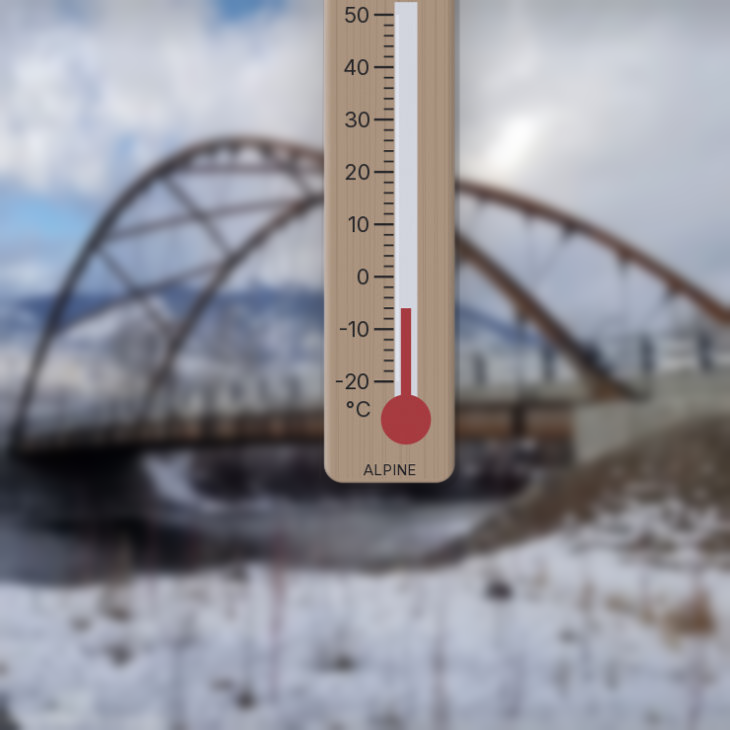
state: -6 °C
